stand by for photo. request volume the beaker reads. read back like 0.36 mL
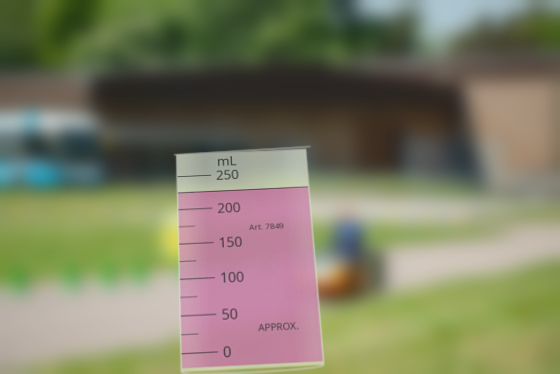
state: 225 mL
